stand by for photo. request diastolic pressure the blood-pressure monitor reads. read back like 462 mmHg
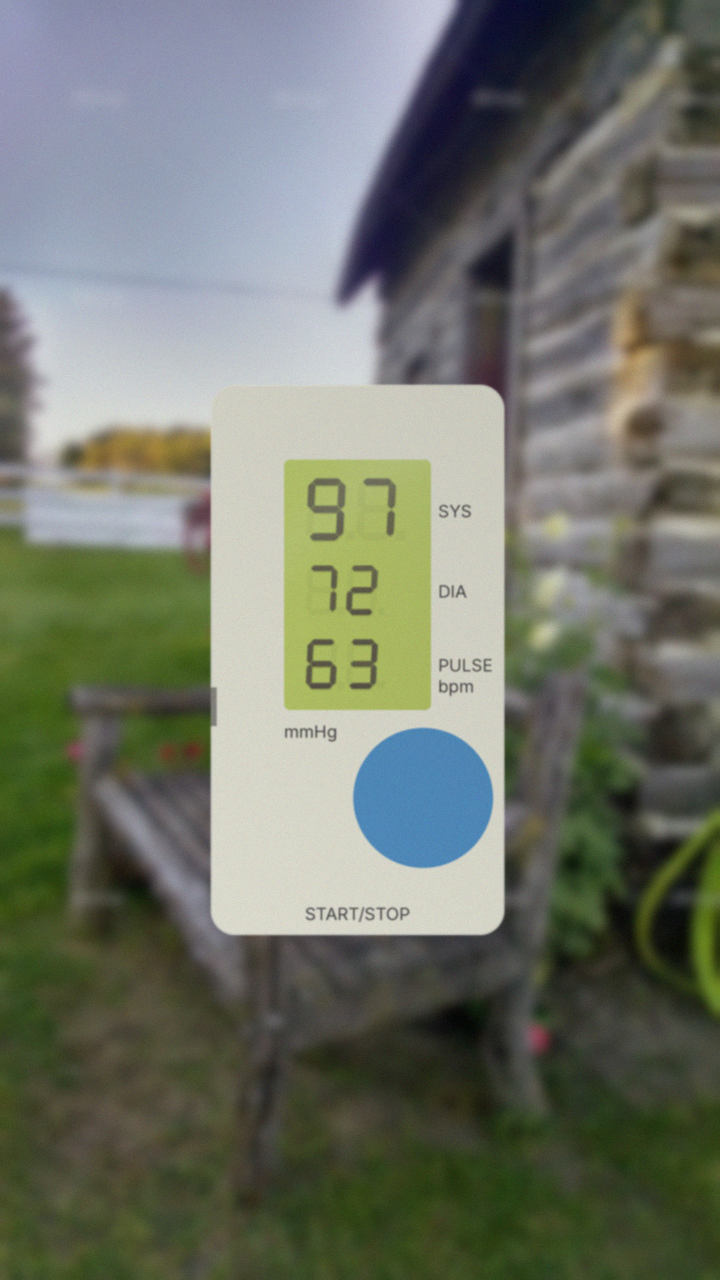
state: 72 mmHg
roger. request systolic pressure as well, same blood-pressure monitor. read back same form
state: 97 mmHg
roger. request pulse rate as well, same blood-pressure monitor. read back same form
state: 63 bpm
